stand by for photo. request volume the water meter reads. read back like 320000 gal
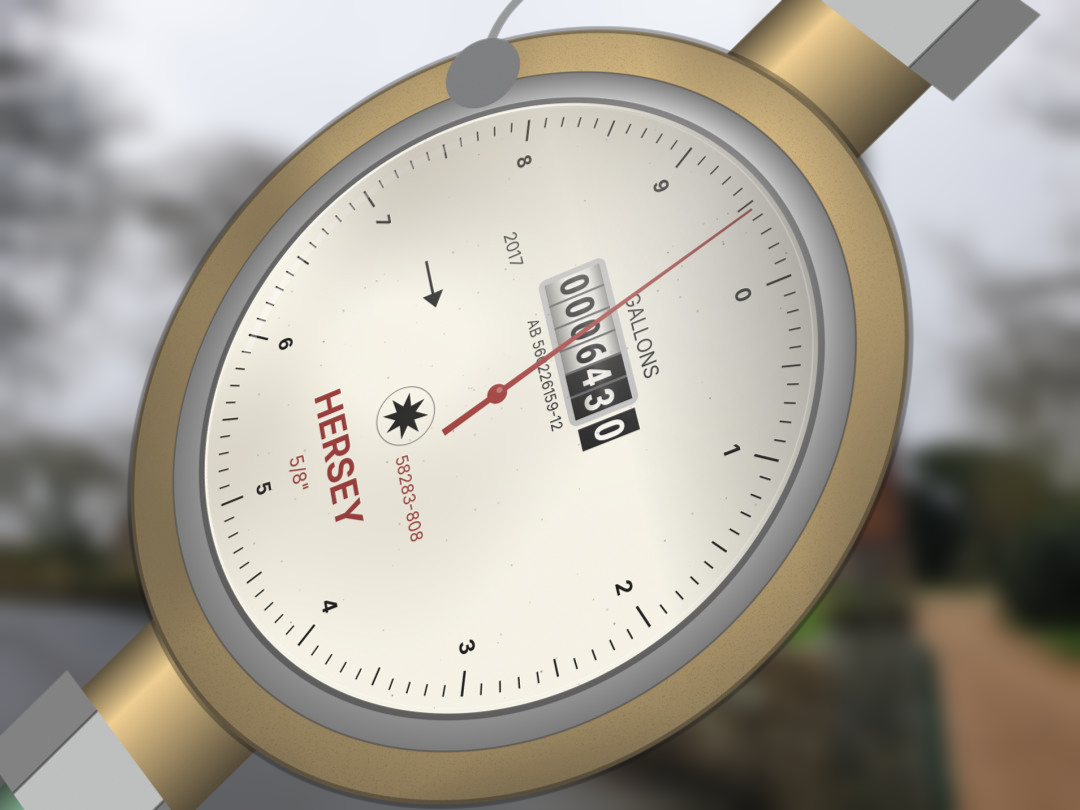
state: 6429.5 gal
